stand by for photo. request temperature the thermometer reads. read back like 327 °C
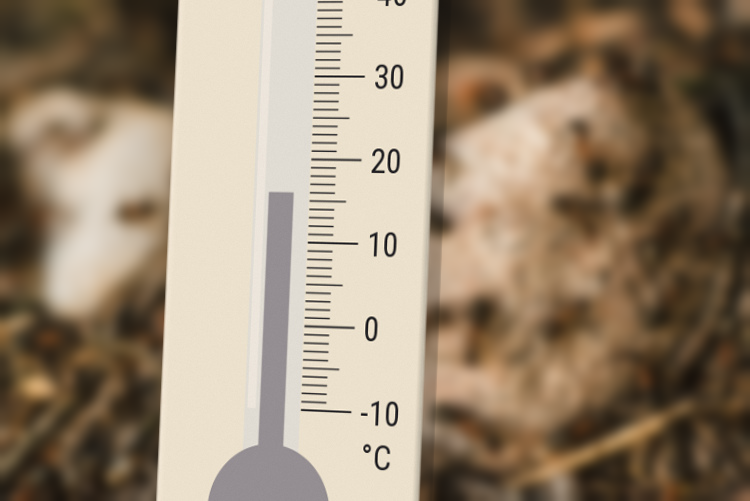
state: 16 °C
